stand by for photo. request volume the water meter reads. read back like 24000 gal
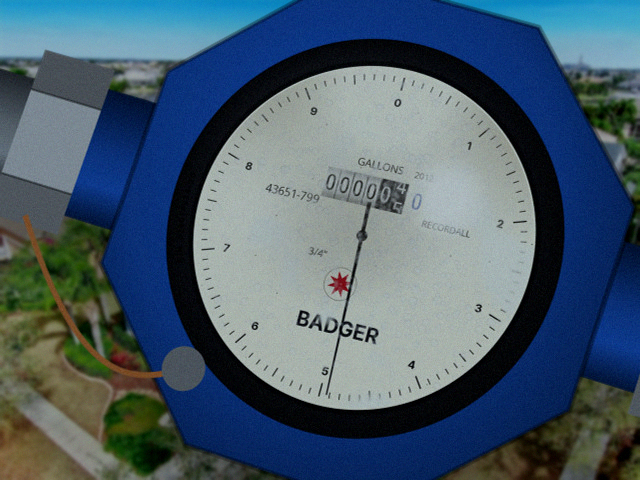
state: 44.9 gal
